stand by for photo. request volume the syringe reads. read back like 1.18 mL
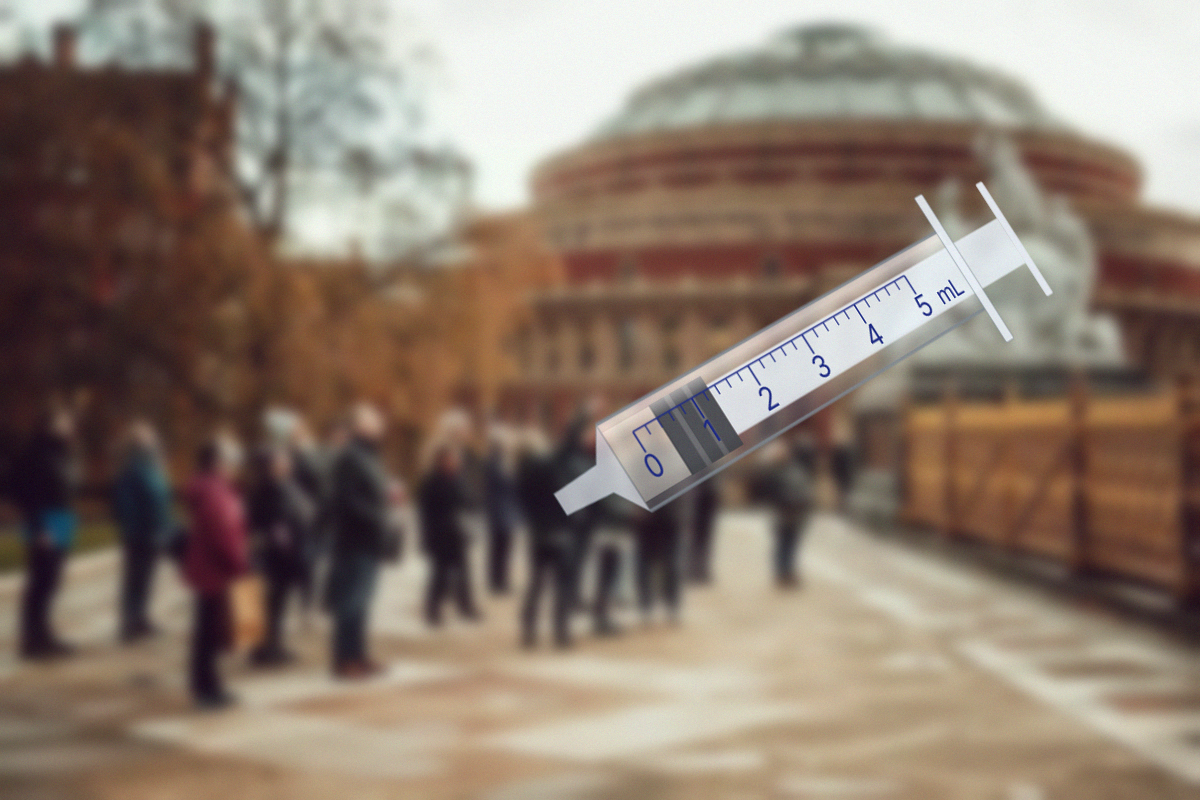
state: 0.4 mL
